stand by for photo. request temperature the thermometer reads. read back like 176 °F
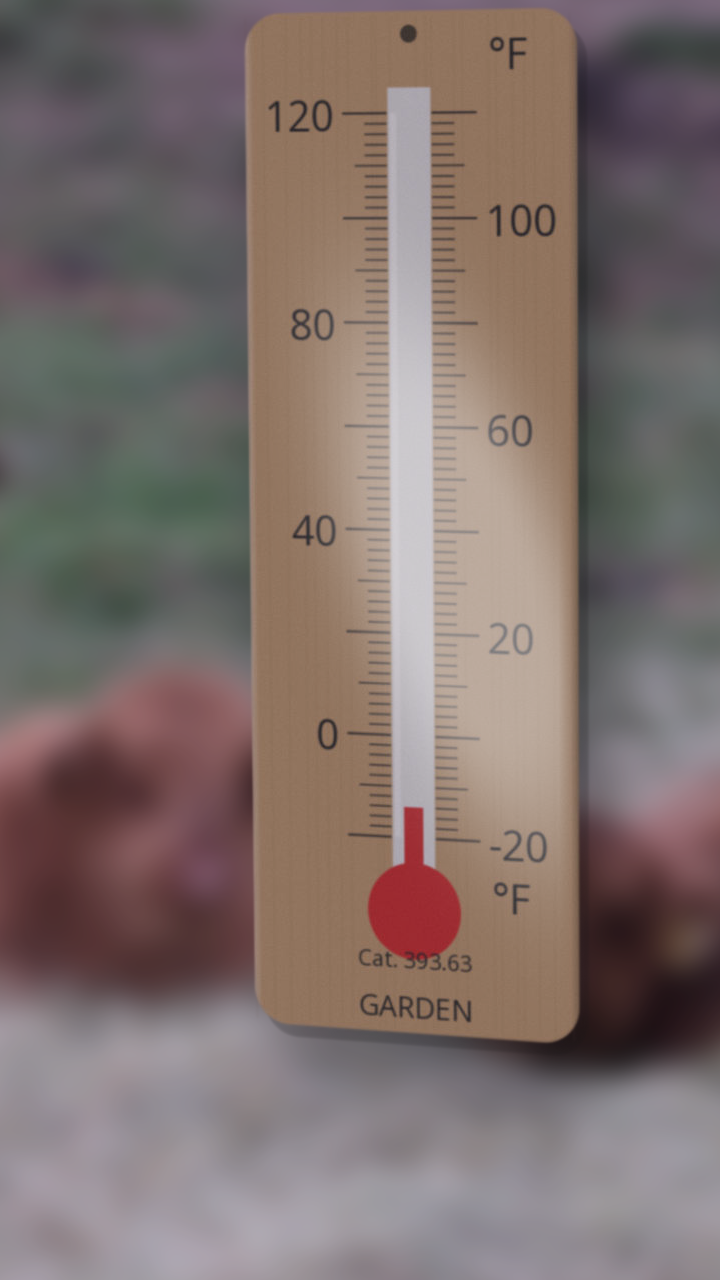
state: -14 °F
